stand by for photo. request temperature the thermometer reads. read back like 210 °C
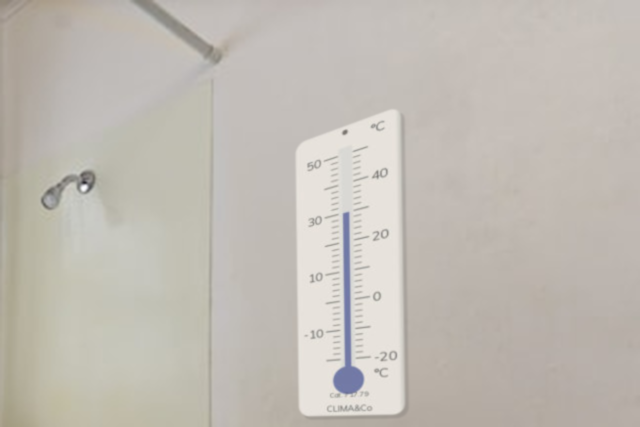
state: 30 °C
